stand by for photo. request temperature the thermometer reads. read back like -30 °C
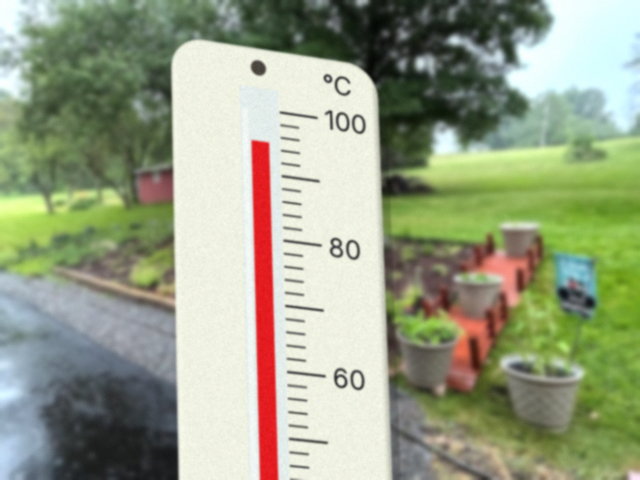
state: 95 °C
